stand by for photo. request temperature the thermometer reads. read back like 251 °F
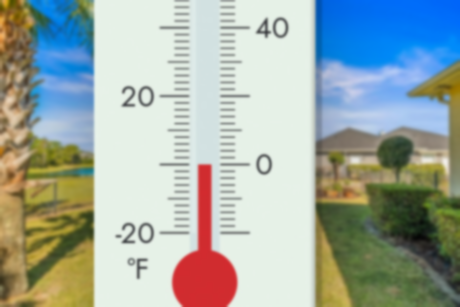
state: 0 °F
